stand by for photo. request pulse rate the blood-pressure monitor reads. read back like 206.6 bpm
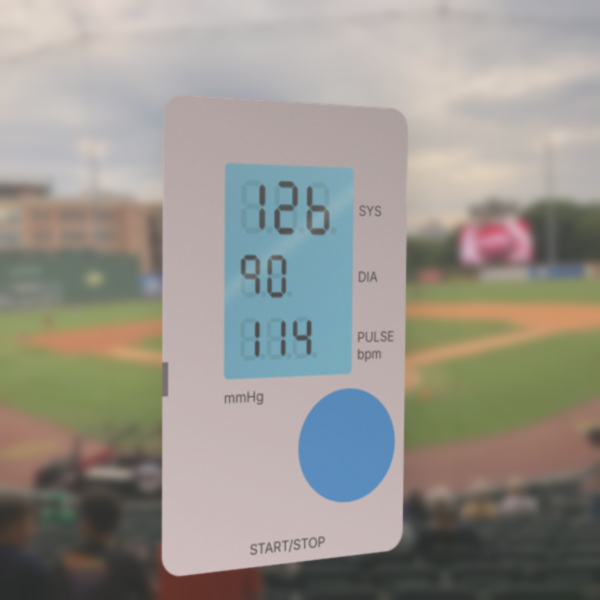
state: 114 bpm
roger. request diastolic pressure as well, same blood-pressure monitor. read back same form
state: 90 mmHg
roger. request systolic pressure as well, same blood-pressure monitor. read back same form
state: 126 mmHg
